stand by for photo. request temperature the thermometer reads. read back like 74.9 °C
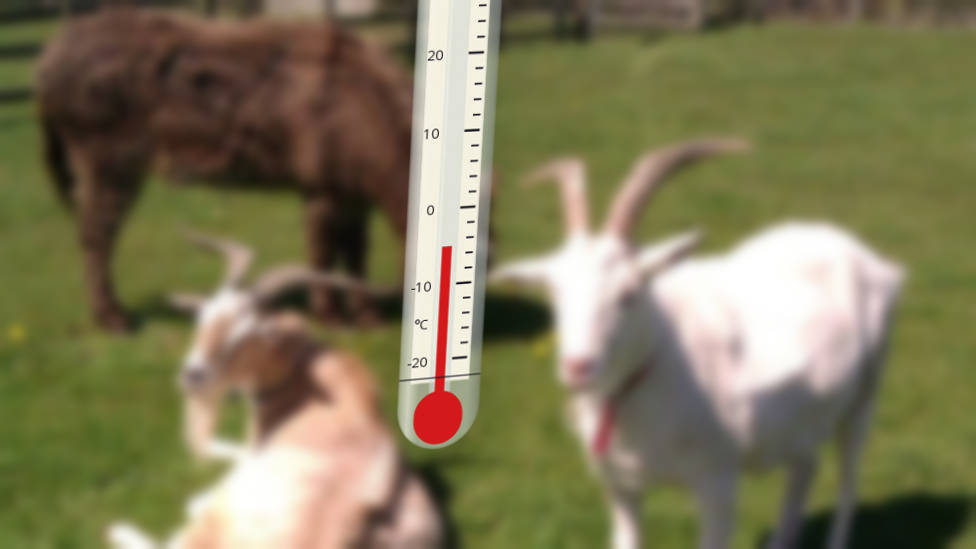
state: -5 °C
